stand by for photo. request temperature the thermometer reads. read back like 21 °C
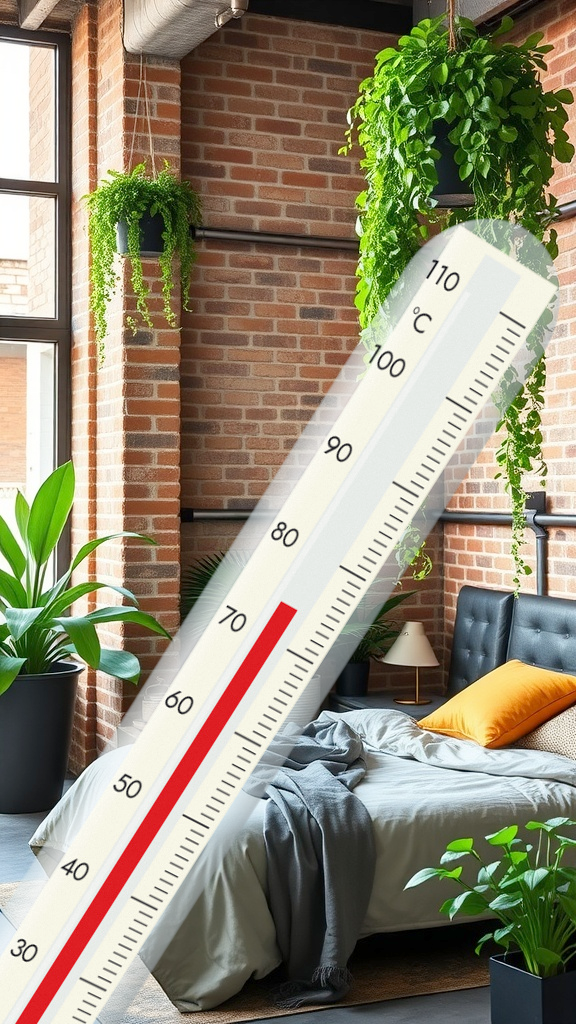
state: 74 °C
